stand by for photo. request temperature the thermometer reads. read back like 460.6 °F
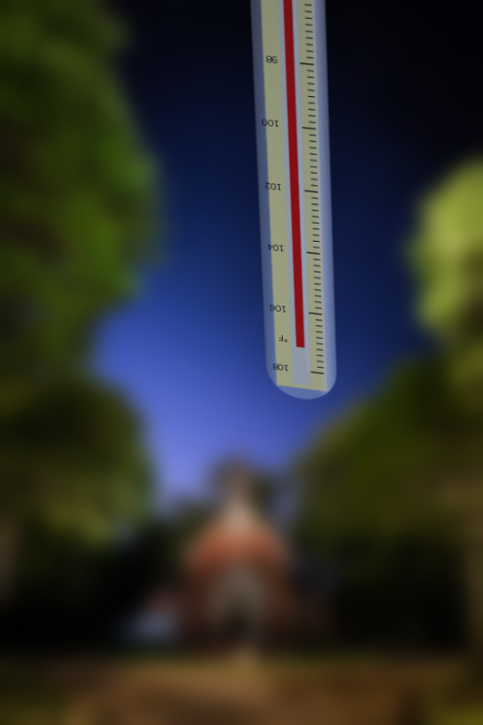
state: 107.2 °F
